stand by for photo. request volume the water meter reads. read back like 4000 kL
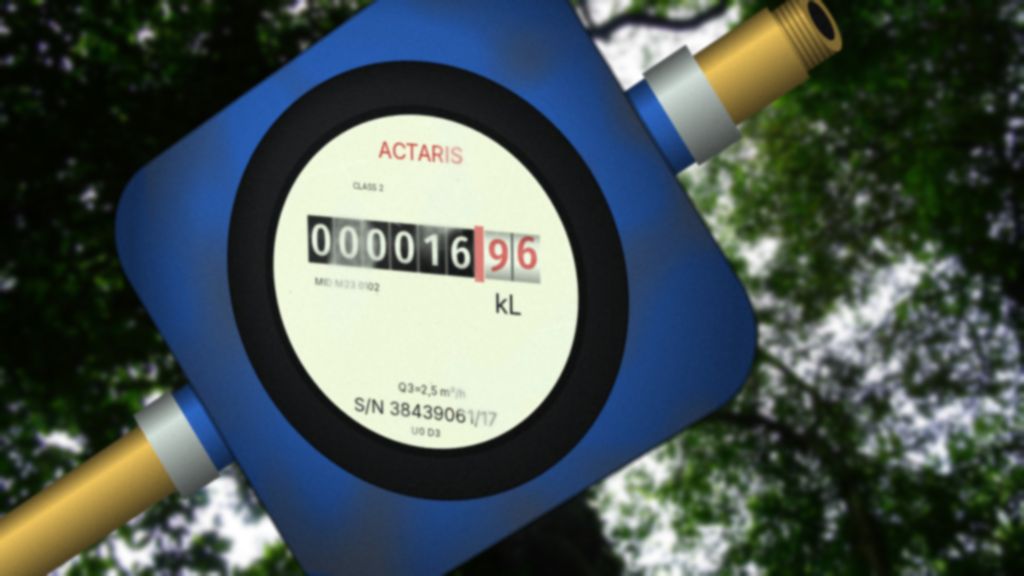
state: 16.96 kL
